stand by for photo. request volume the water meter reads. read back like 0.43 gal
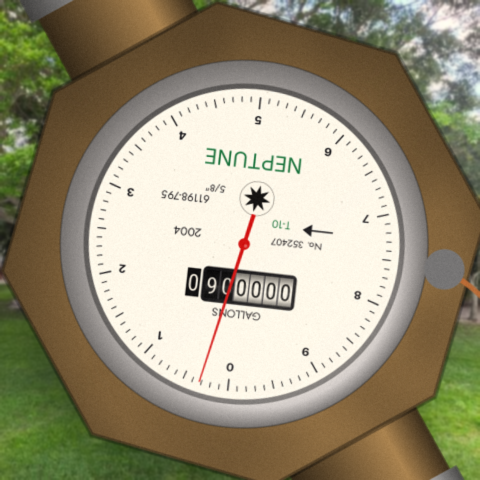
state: 60.3 gal
